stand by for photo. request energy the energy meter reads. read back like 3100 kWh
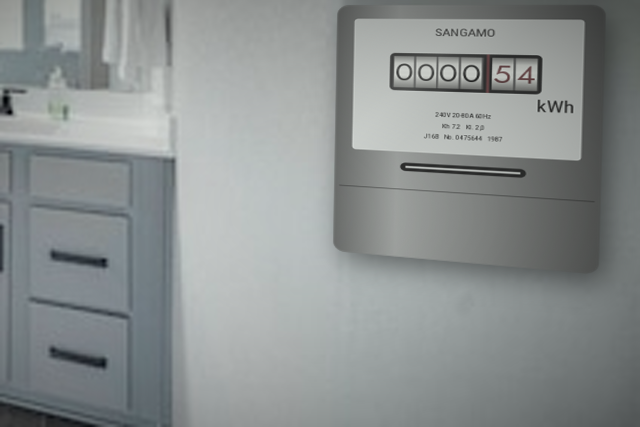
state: 0.54 kWh
